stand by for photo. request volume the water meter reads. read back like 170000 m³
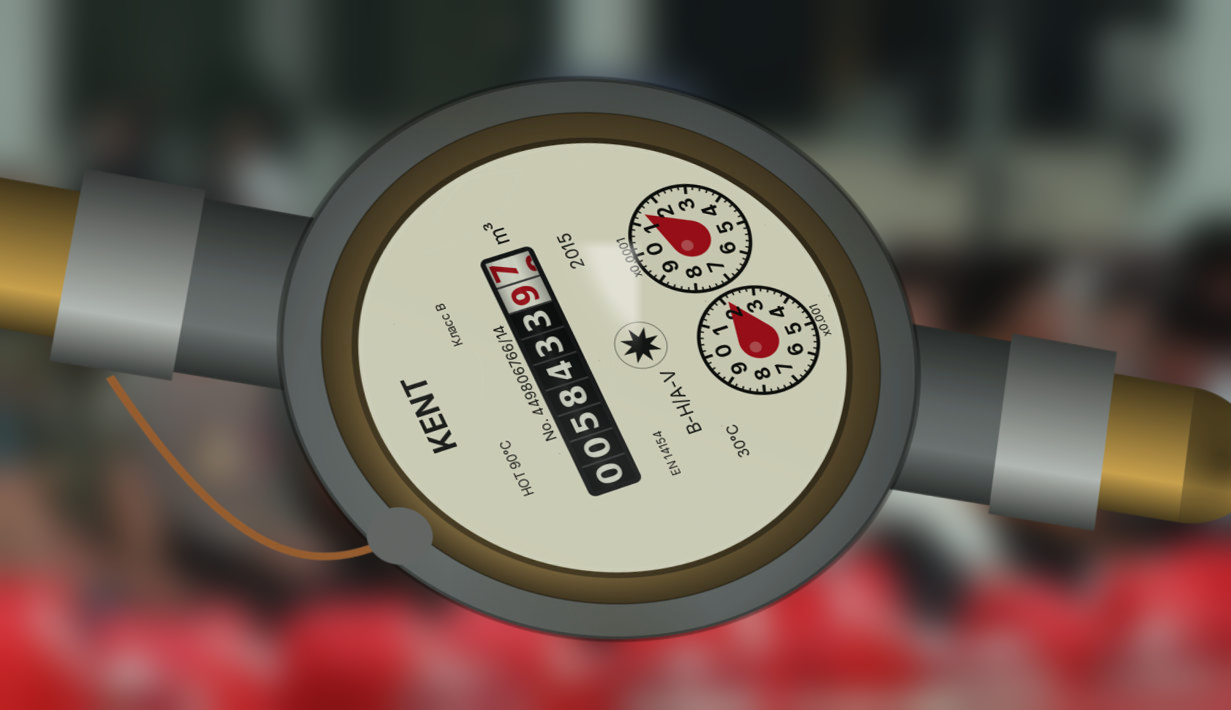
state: 58433.9721 m³
